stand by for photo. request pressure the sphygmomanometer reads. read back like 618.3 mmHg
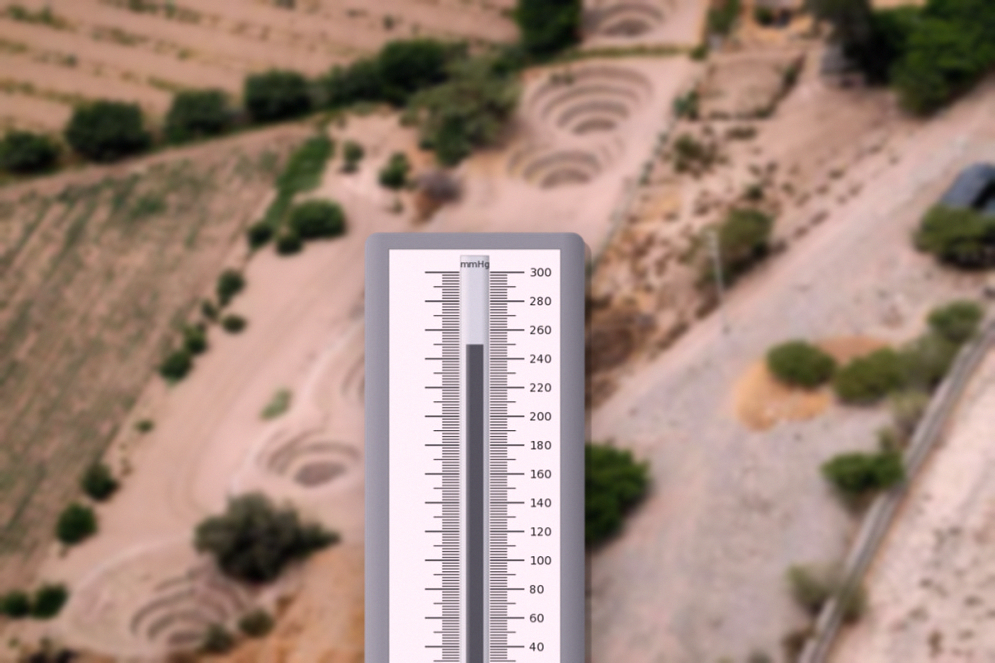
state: 250 mmHg
